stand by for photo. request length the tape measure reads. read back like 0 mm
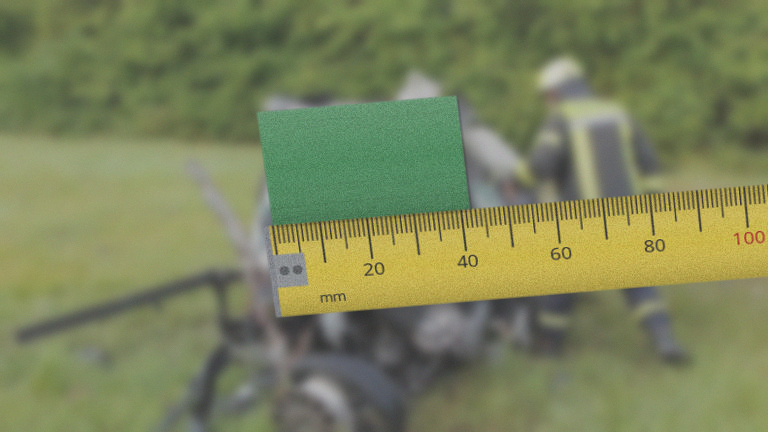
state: 42 mm
